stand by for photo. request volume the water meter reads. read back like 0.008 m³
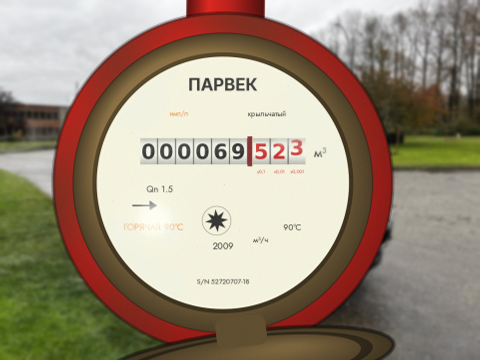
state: 69.523 m³
